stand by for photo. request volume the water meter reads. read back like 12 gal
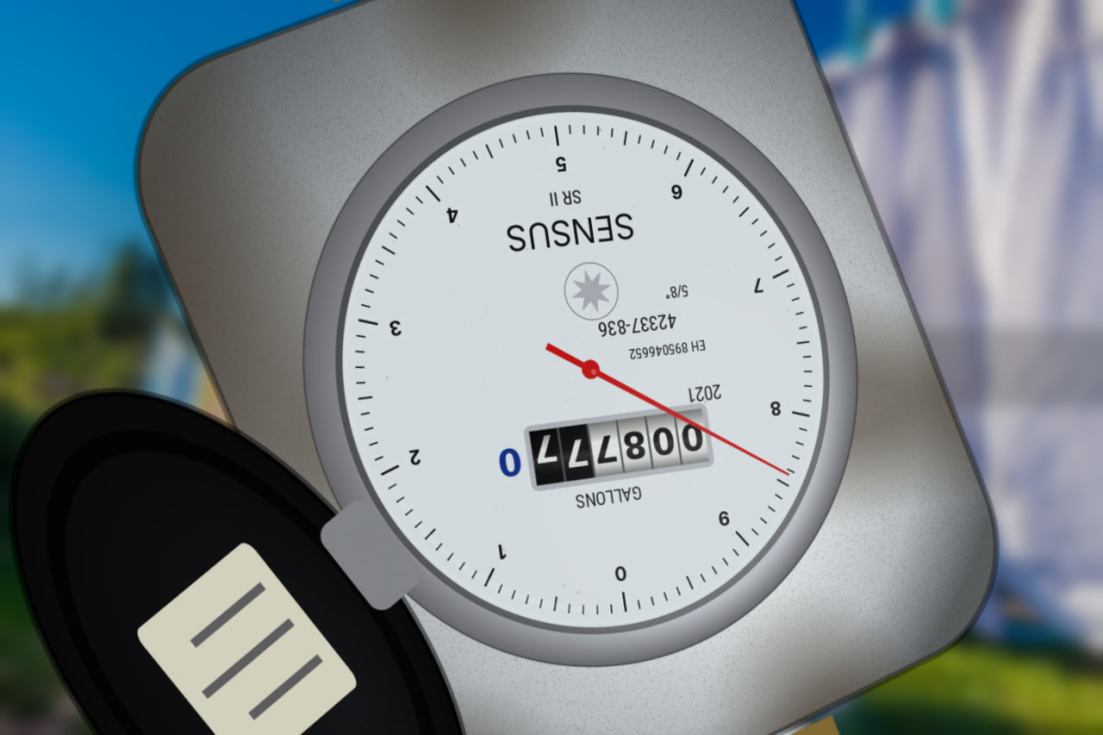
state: 87768.4 gal
